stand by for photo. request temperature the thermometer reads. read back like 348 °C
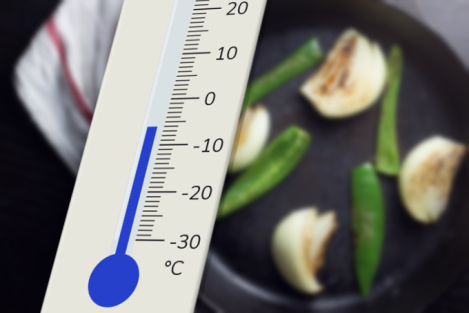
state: -6 °C
